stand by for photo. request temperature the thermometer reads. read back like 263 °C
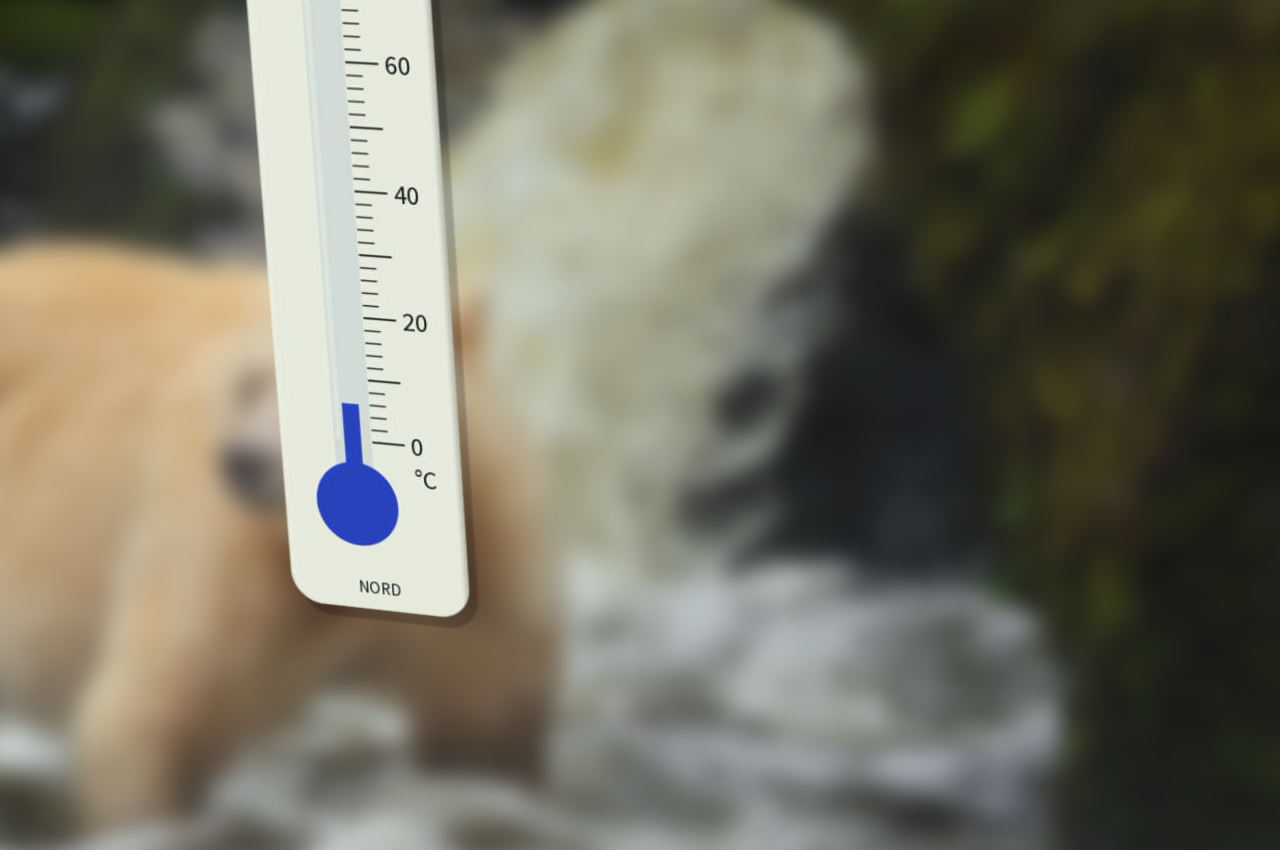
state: 6 °C
